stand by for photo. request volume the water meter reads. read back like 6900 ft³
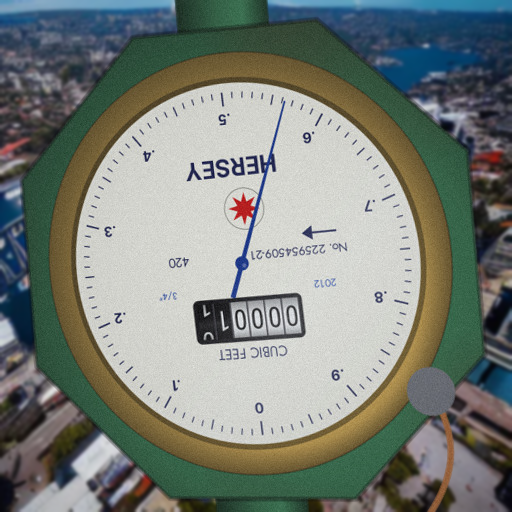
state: 10.56 ft³
